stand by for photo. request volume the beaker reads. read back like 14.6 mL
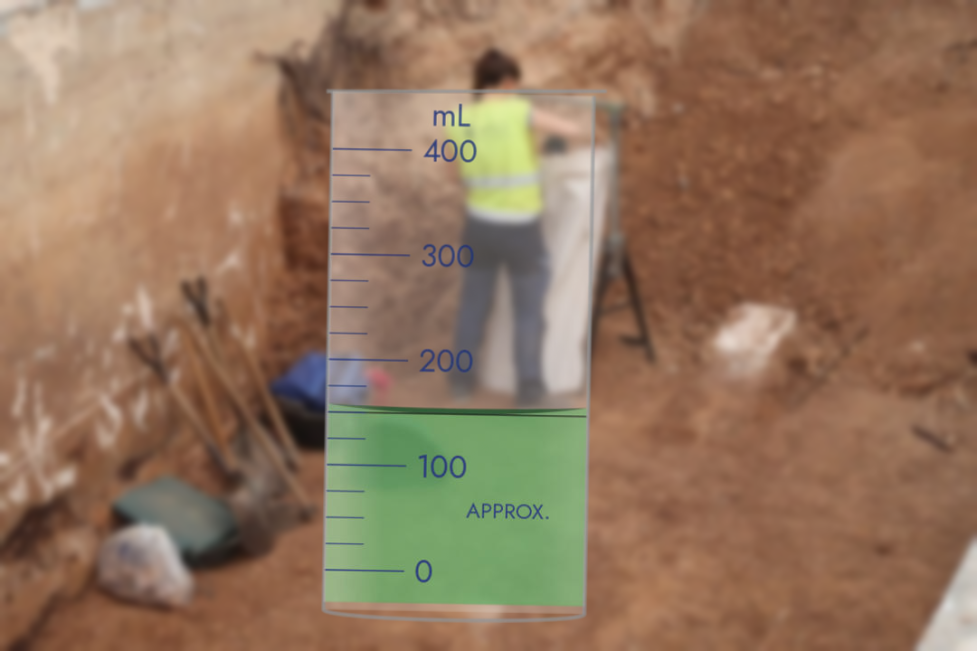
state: 150 mL
